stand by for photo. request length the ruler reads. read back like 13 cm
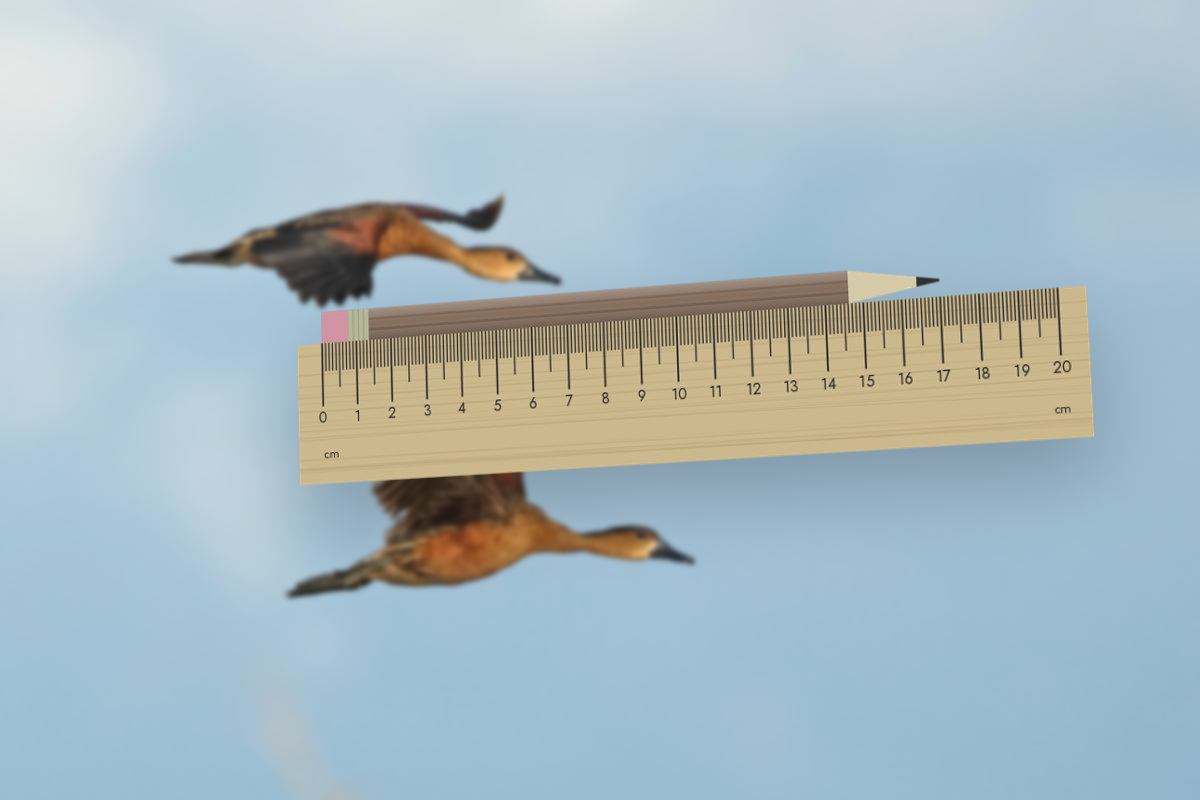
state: 17 cm
